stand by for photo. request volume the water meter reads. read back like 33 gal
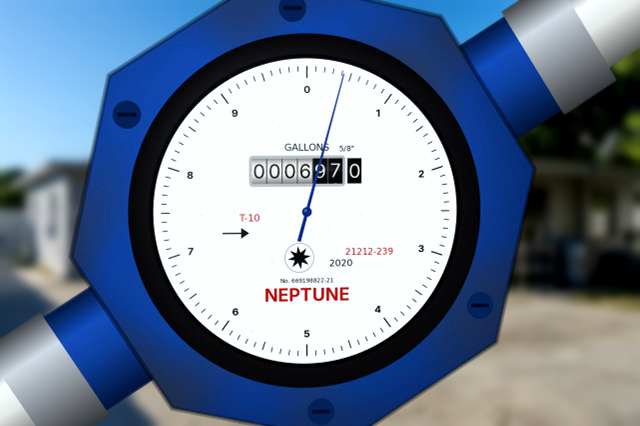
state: 6970.4 gal
